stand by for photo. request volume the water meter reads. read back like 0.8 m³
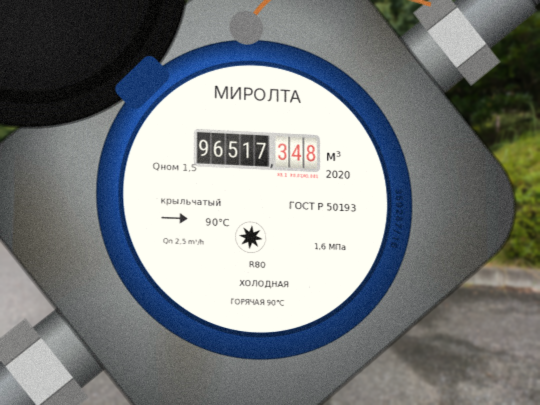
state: 96517.348 m³
